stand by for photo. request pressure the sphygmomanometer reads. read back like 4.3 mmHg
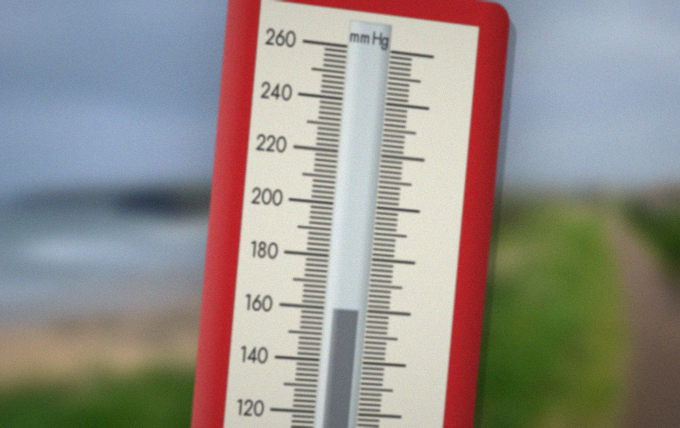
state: 160 mmHg
